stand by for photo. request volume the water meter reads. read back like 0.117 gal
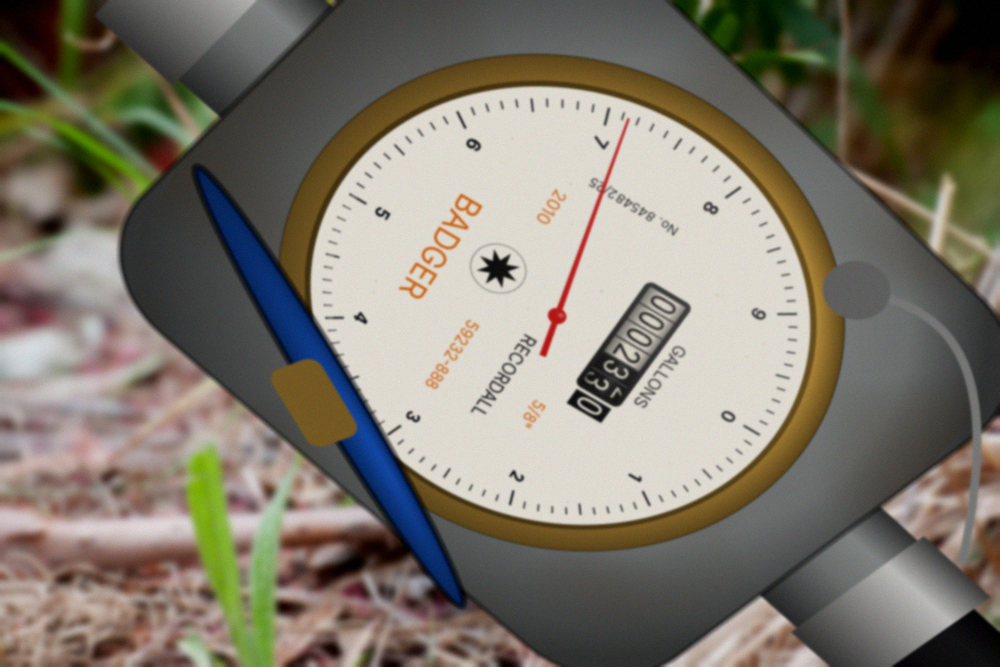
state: 2327.1 gal
